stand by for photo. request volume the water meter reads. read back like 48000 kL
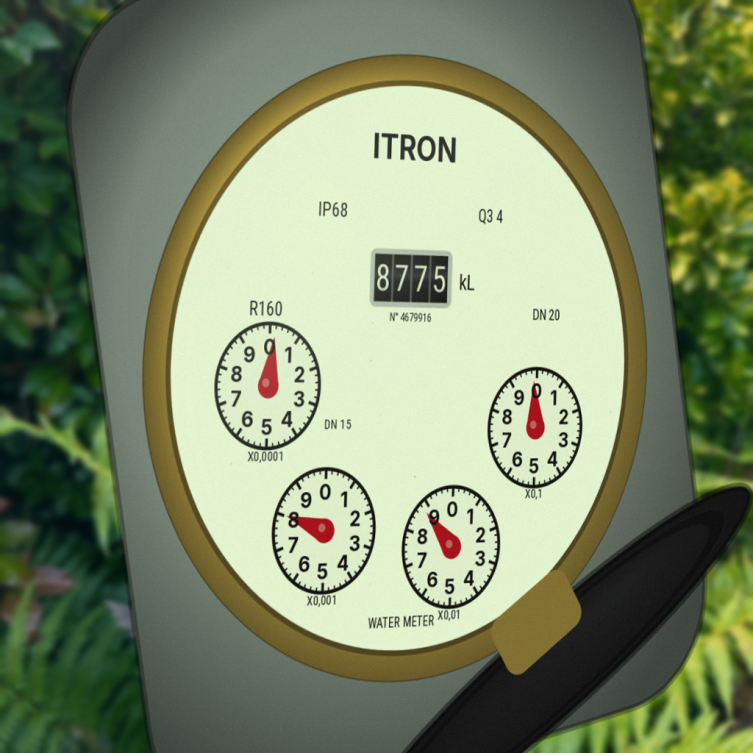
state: 8774.9880 kL
